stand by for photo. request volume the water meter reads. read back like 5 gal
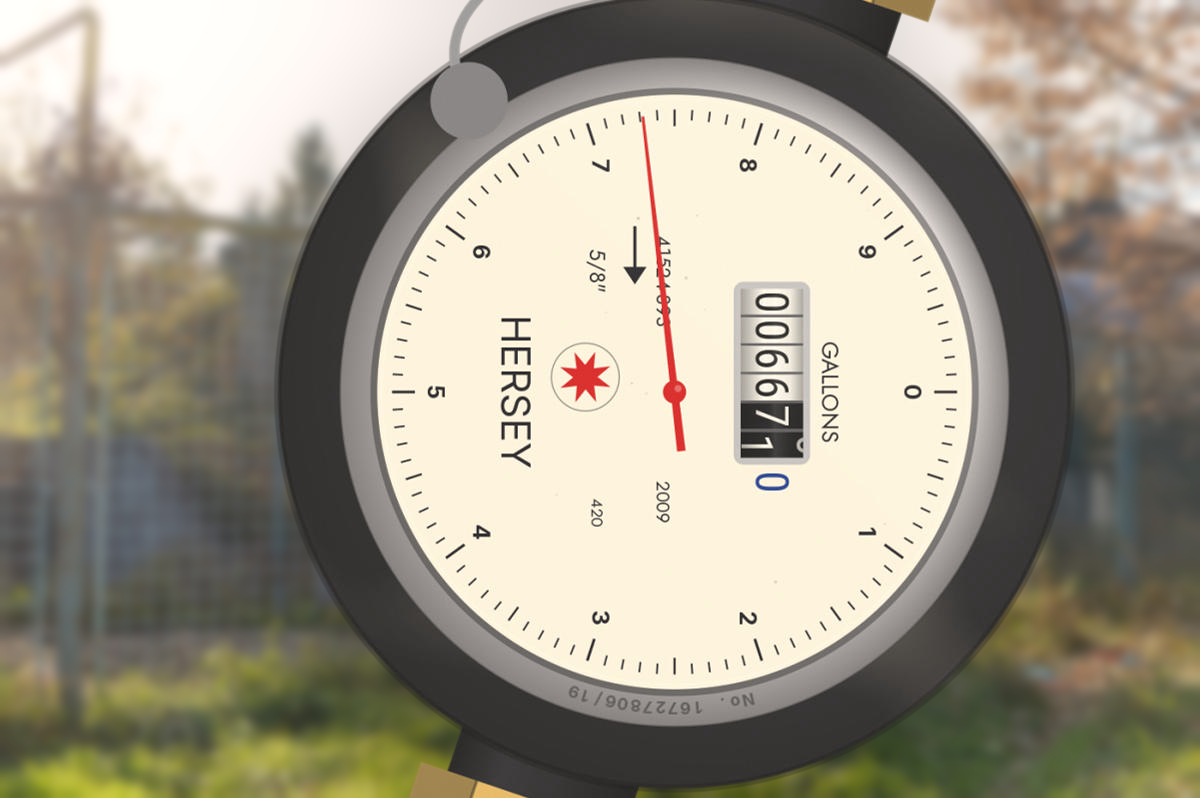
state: 66707.3 gal
